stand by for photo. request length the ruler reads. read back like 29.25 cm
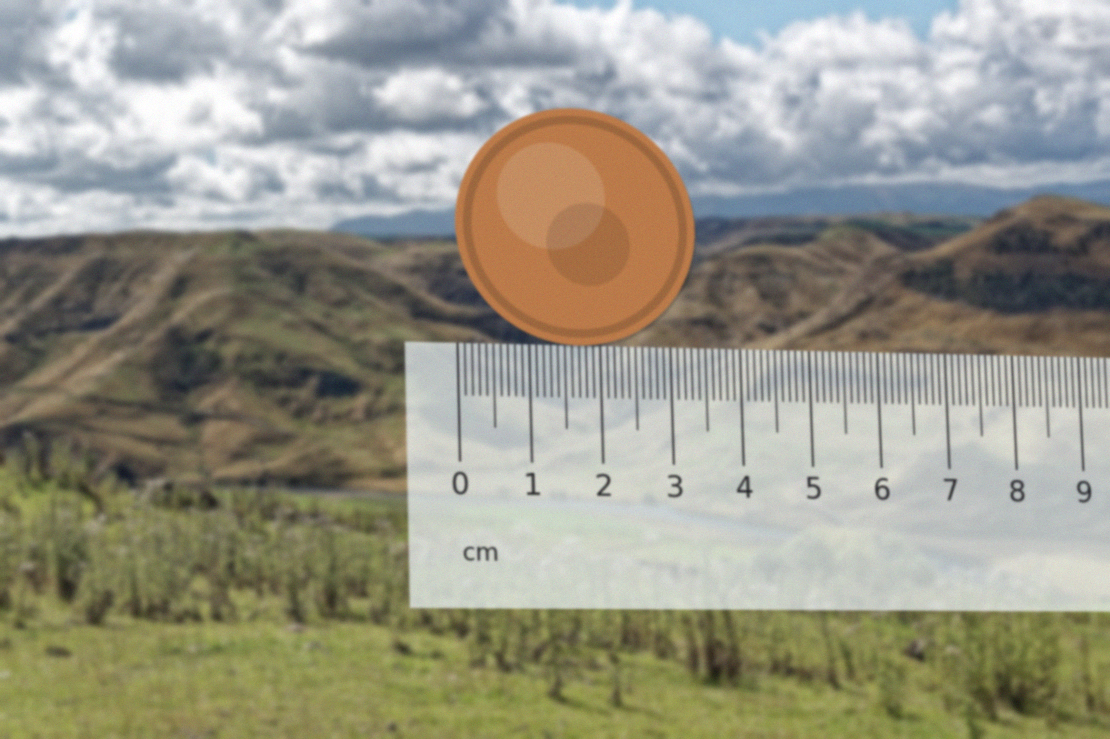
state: 3.4 cm
